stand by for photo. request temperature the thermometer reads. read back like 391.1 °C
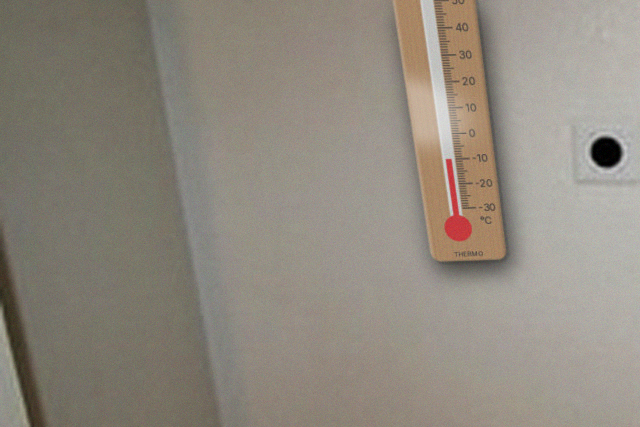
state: -10 °C
